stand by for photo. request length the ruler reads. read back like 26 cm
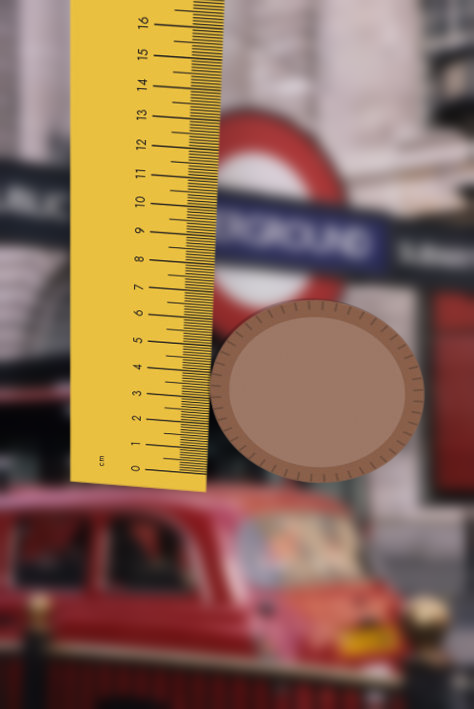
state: 7 cm
